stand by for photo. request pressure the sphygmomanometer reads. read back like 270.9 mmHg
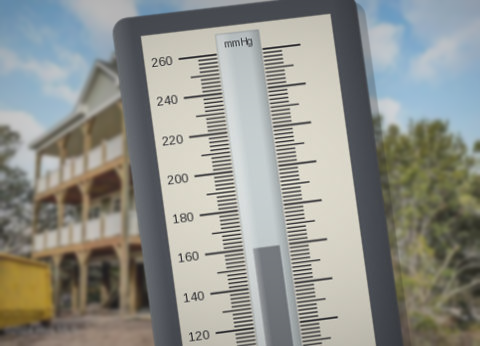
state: 160 mmHg
